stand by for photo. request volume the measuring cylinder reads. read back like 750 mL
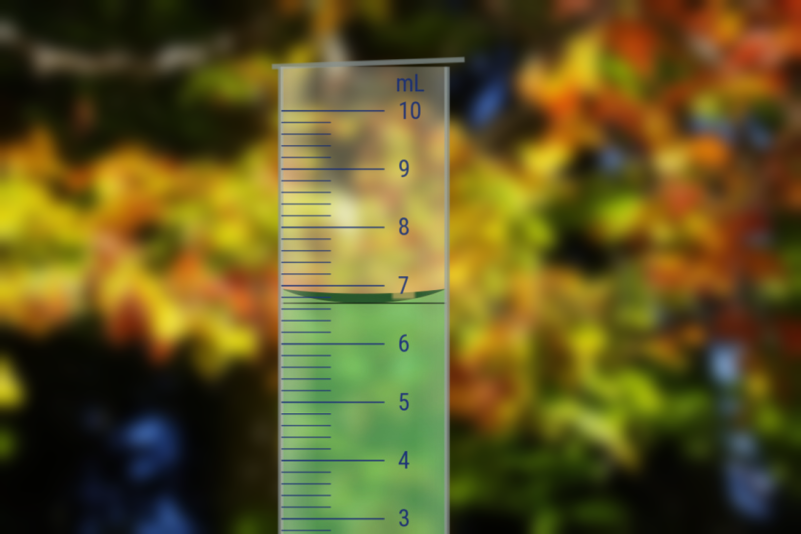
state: 6.7 mL
